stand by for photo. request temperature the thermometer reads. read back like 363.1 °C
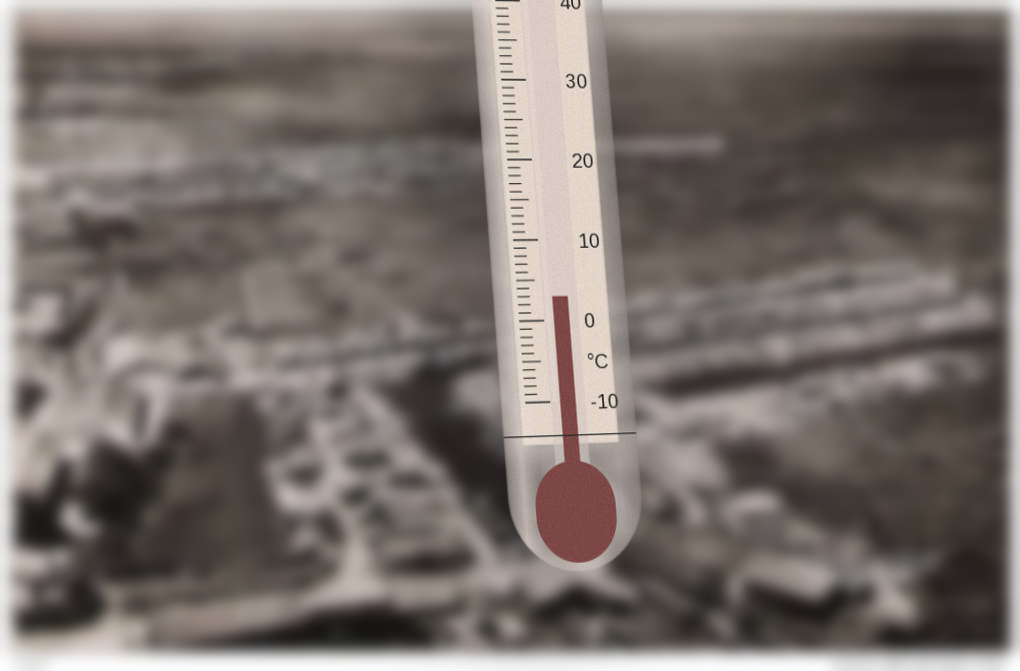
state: 3 °C
